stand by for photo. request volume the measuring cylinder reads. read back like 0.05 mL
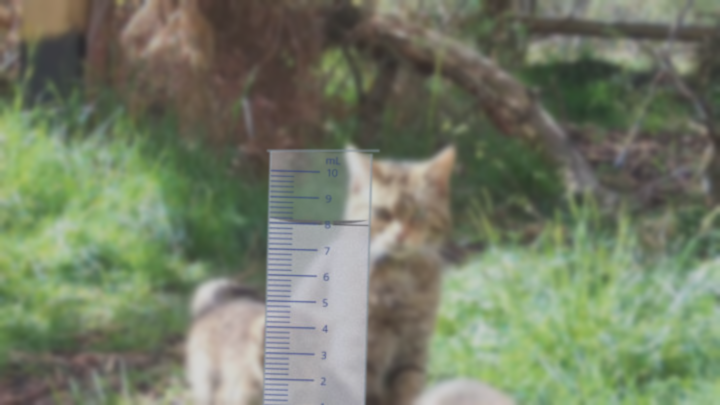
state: 8 mL
